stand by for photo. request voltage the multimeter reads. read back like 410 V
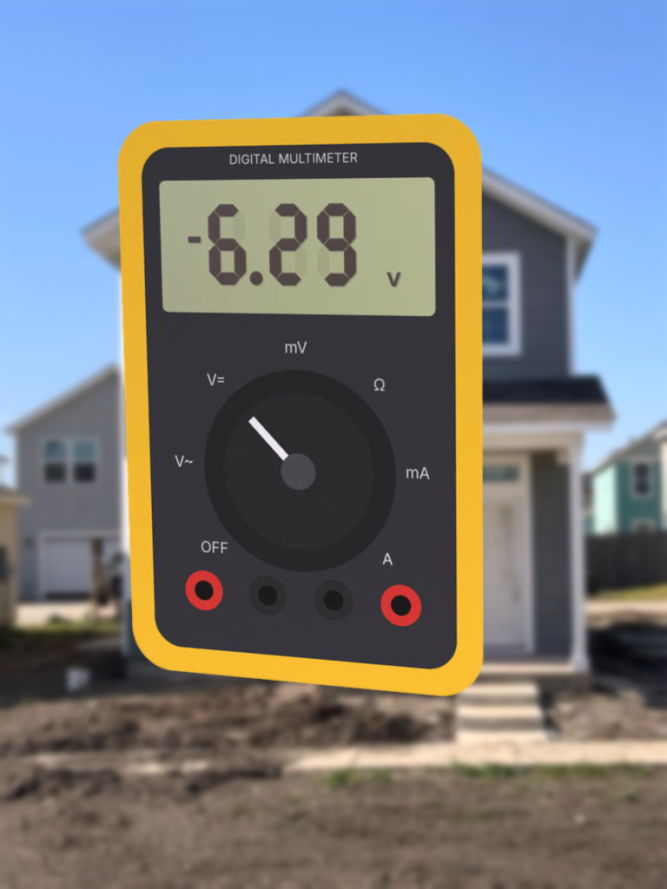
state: -6.29 V
